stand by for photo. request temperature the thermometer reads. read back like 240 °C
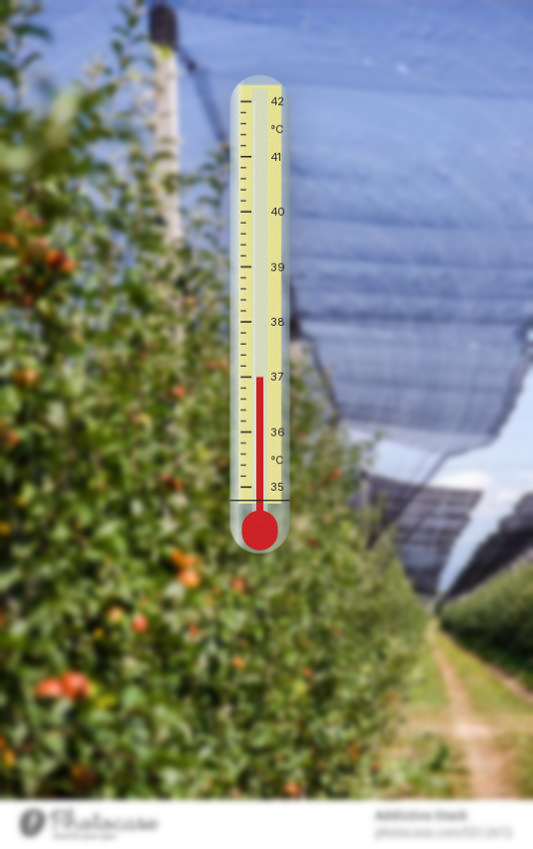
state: 37 °C
